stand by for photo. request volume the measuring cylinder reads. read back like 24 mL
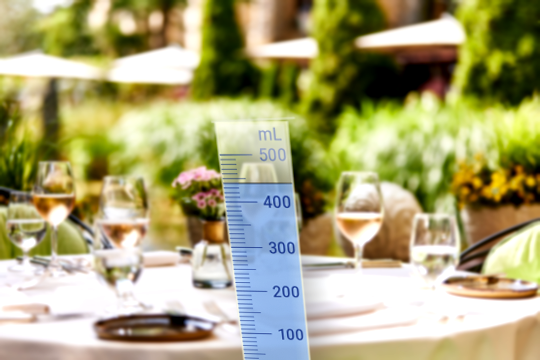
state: 440 mL
